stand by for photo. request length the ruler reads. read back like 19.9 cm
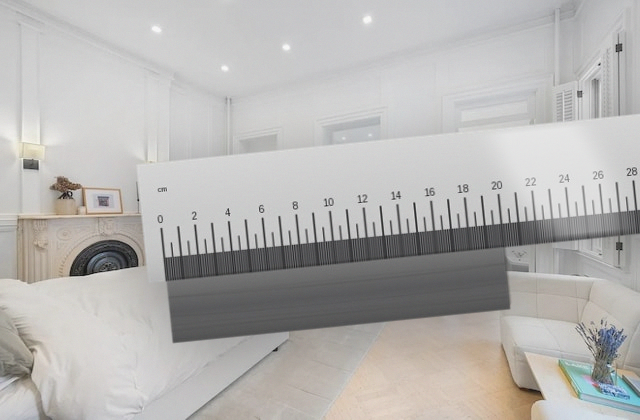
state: 20 cm
